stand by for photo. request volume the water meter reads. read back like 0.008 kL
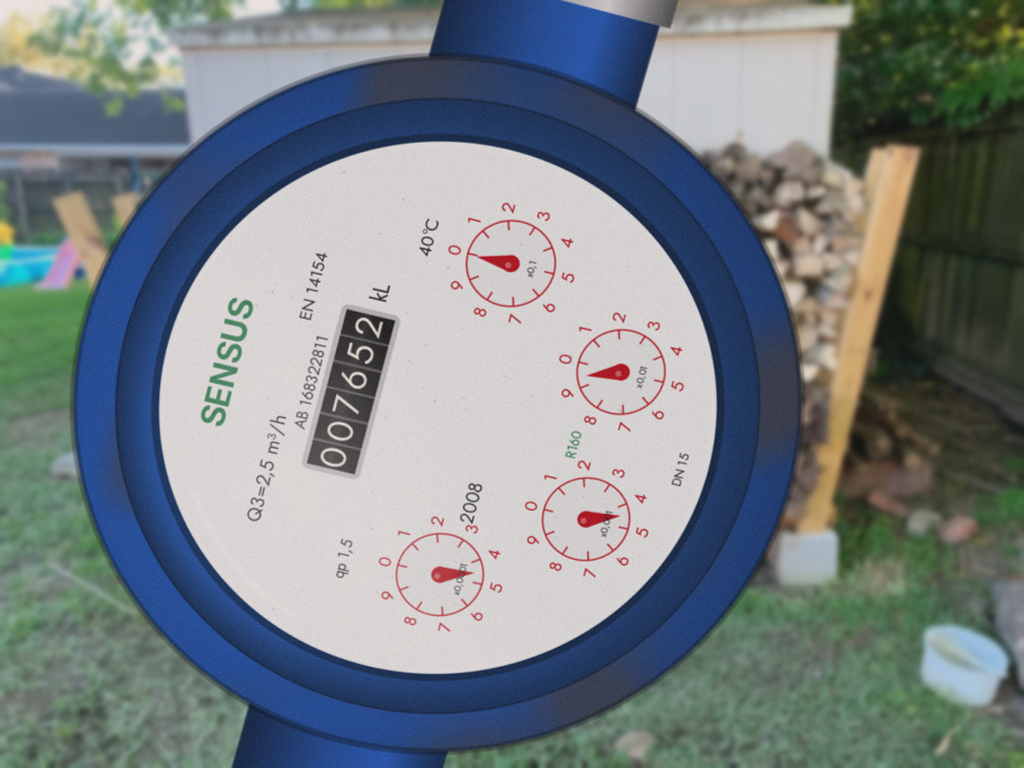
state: 7651.9944 kL
